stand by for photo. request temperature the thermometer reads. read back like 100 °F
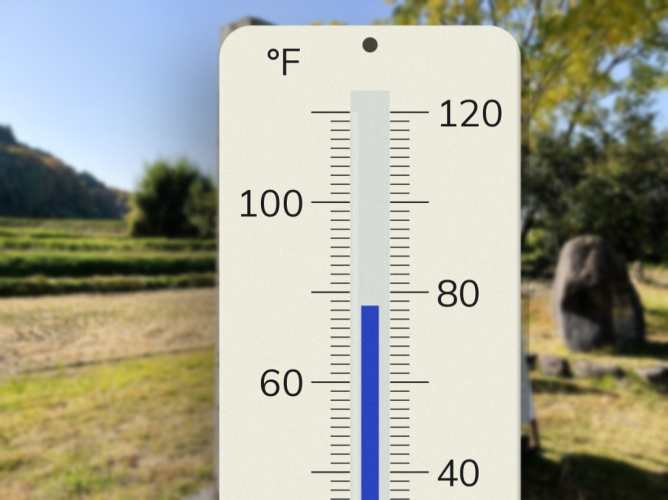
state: 77 °F
